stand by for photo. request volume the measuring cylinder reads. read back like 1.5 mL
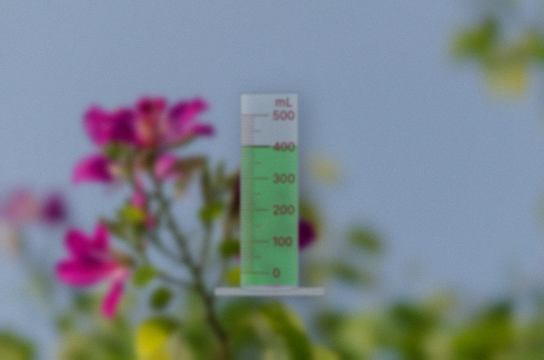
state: 400 mL
